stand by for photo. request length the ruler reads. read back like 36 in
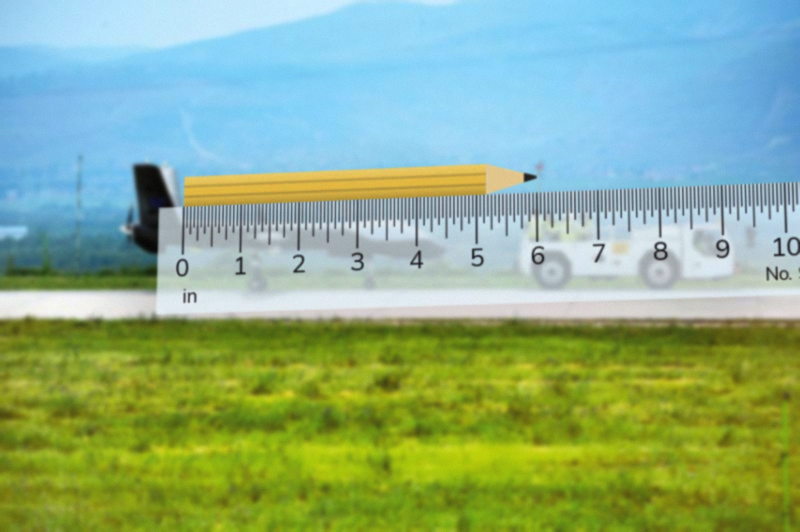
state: 6 in
